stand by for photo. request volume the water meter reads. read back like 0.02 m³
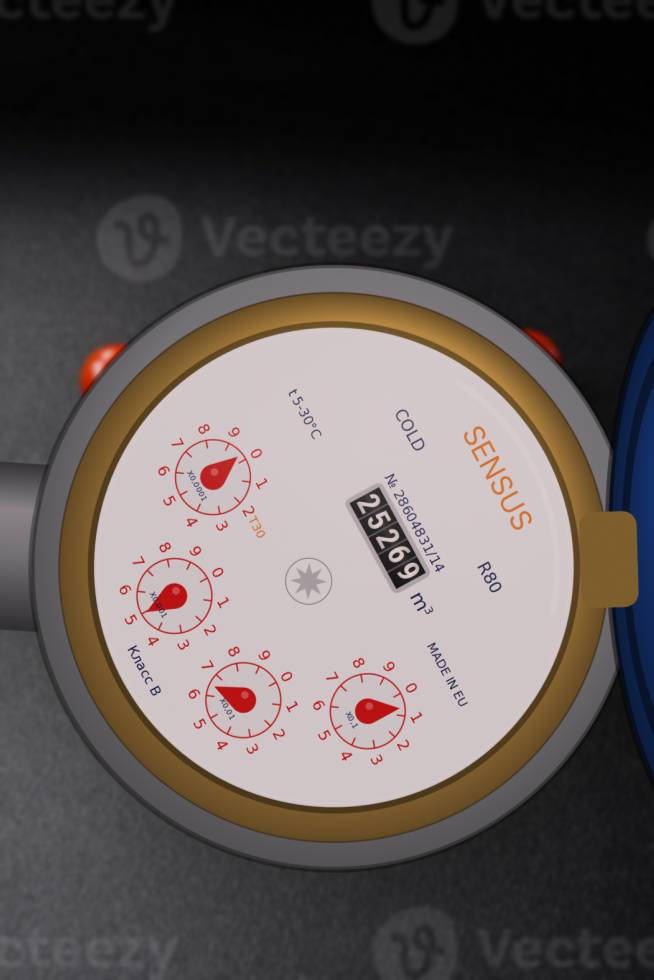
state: 25269.0649 m³
